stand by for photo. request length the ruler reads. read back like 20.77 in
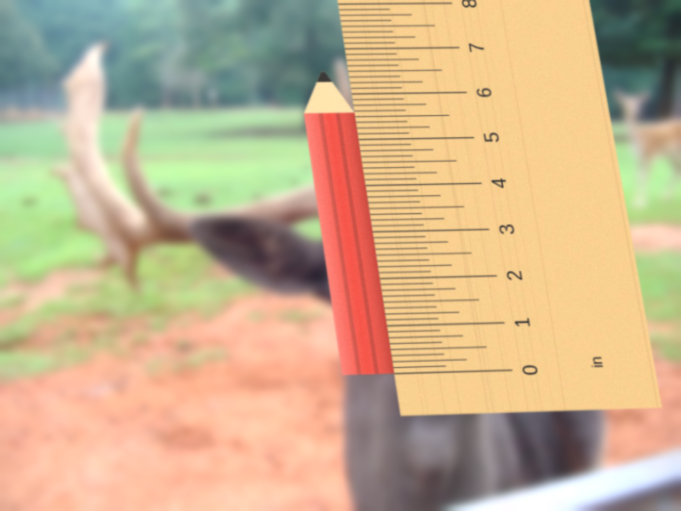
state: 6.5 in
